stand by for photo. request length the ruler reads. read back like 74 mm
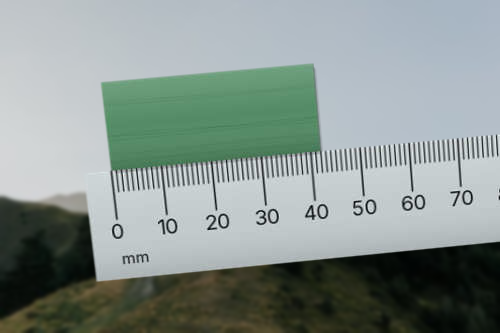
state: 42 mm
